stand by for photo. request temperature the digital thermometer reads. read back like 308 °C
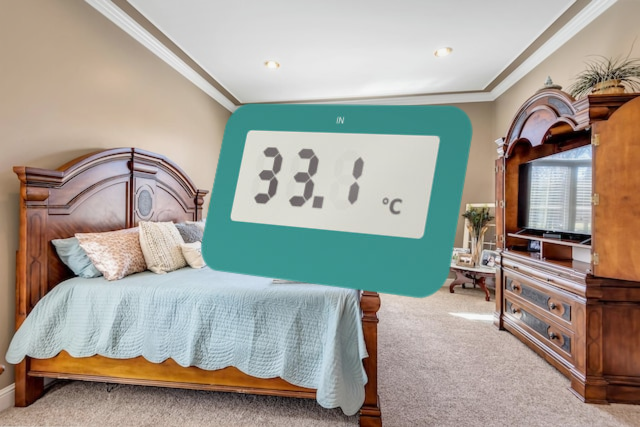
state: 33.1 °C
